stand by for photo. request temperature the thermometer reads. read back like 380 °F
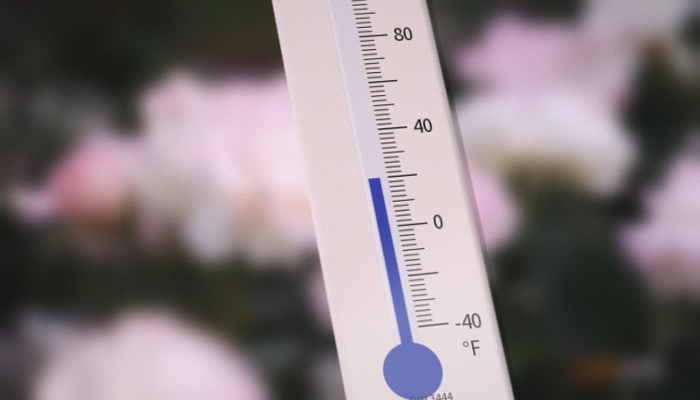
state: 20 °F
